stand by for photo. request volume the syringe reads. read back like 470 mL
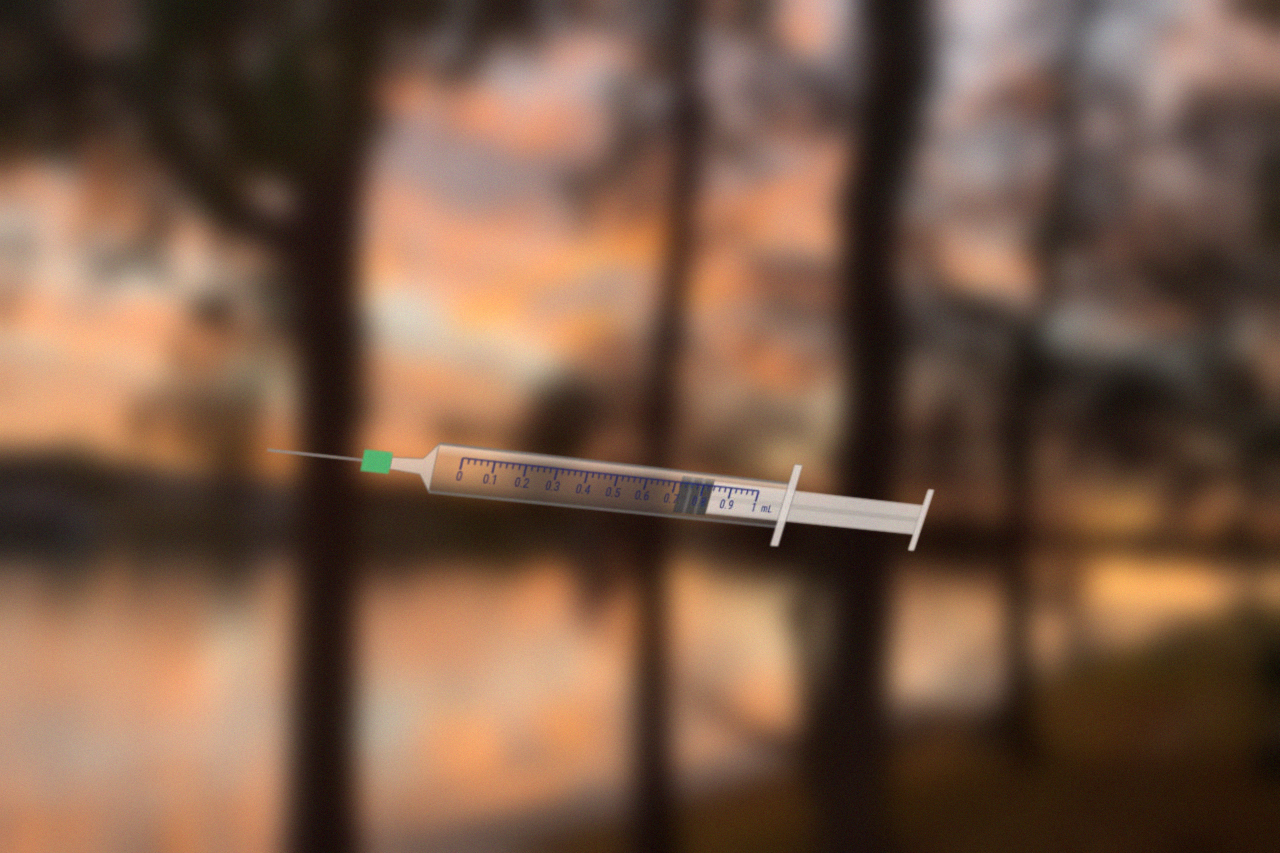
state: 0.72 mL
